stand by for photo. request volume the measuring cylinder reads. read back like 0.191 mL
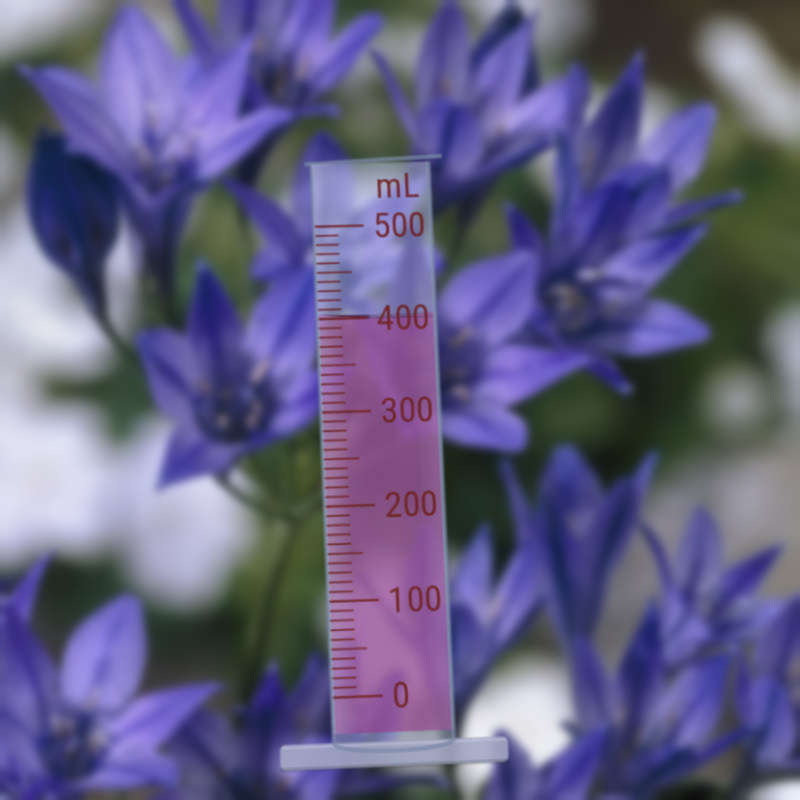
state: 400 mL
